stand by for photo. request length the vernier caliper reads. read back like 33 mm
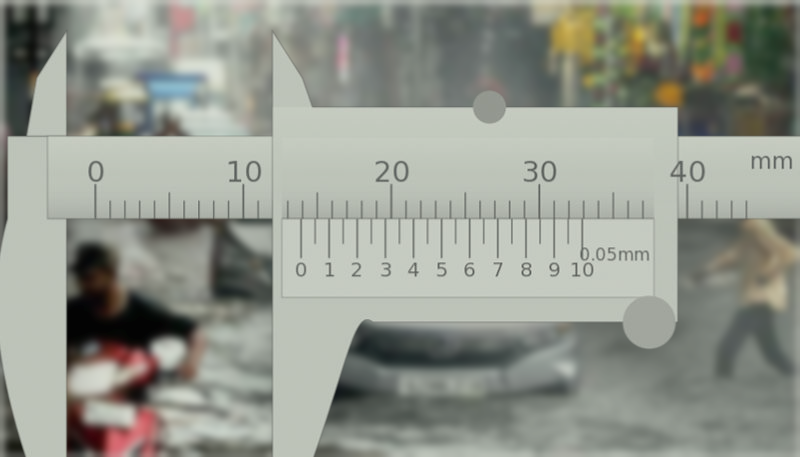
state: 13.9 mm
